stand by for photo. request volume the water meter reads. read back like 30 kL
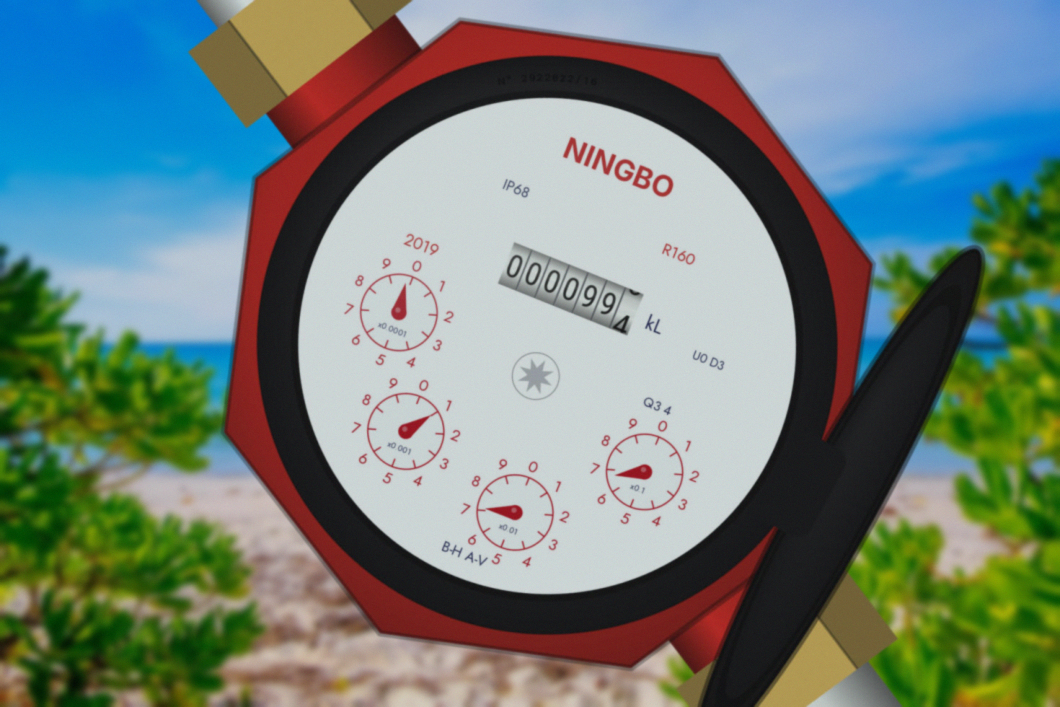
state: 993.6709 kL
